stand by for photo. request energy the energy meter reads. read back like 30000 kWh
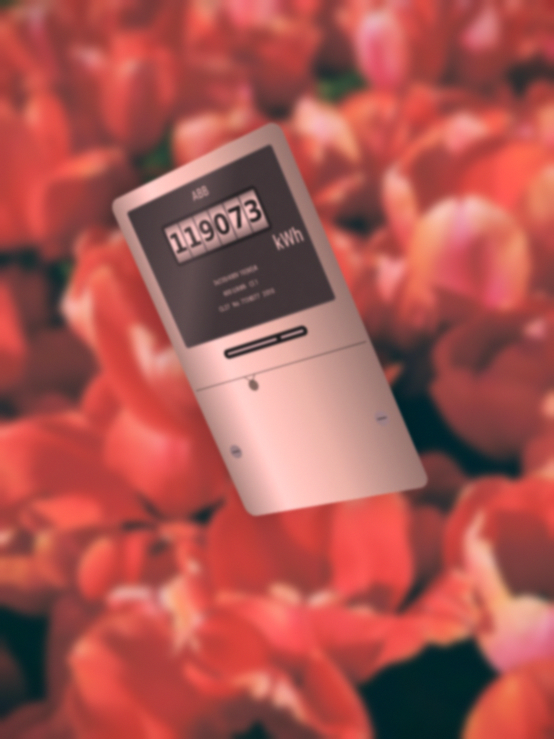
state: 119073 kWh
